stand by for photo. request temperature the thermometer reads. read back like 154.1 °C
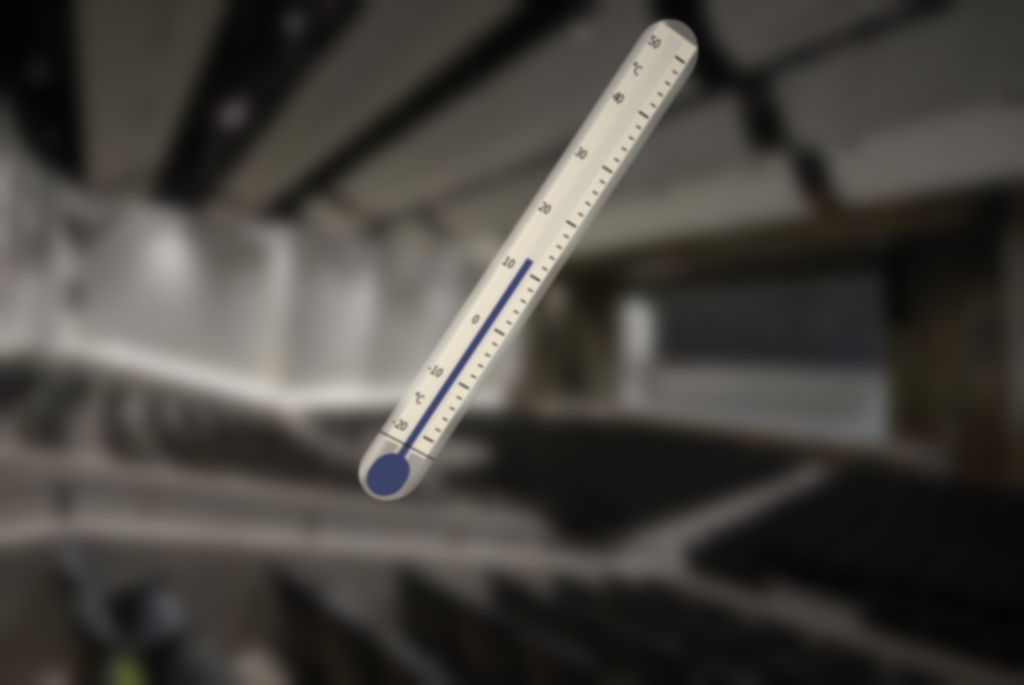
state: 12 °C
